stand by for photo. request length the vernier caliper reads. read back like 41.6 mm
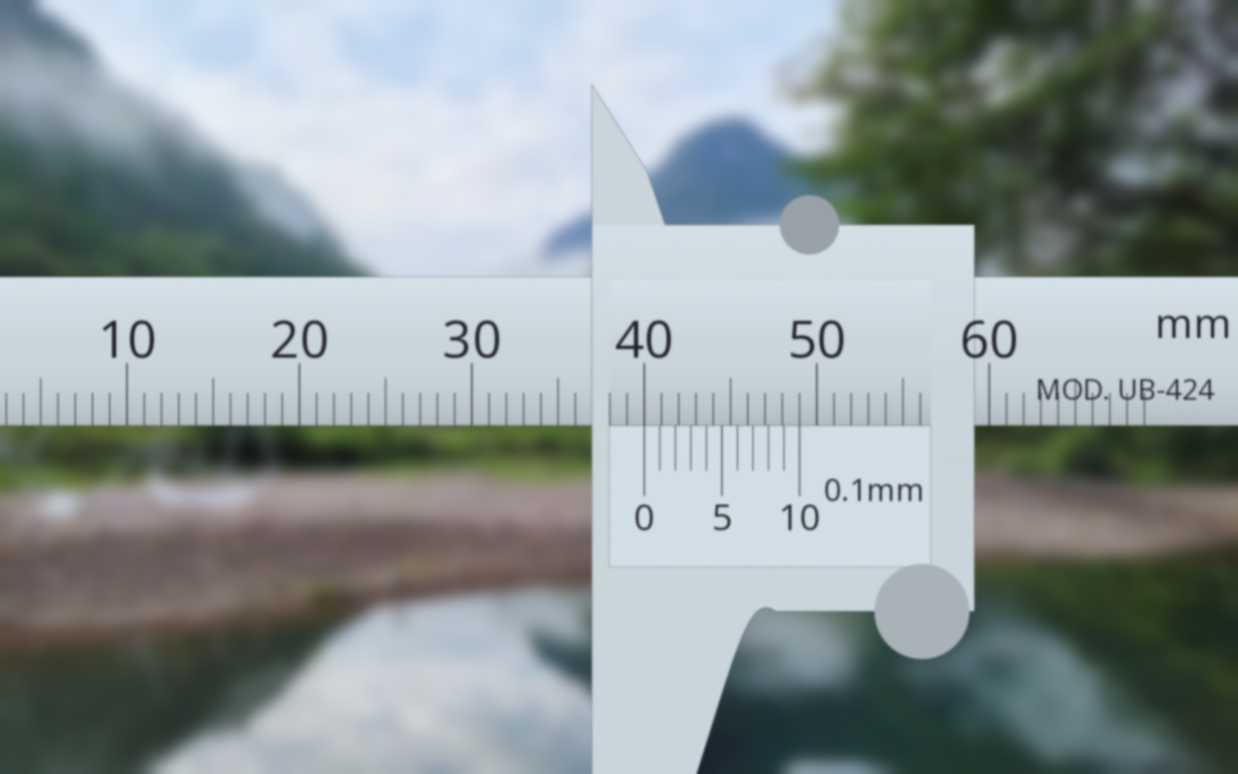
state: 40.0 mm
